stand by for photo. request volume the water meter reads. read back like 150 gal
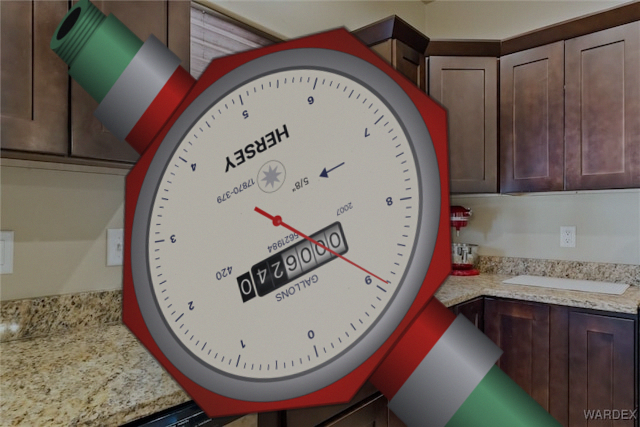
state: 6238.9 gal
